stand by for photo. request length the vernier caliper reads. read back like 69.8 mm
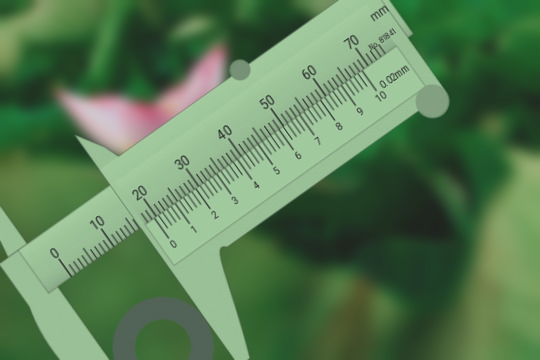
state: 19.5 mm
